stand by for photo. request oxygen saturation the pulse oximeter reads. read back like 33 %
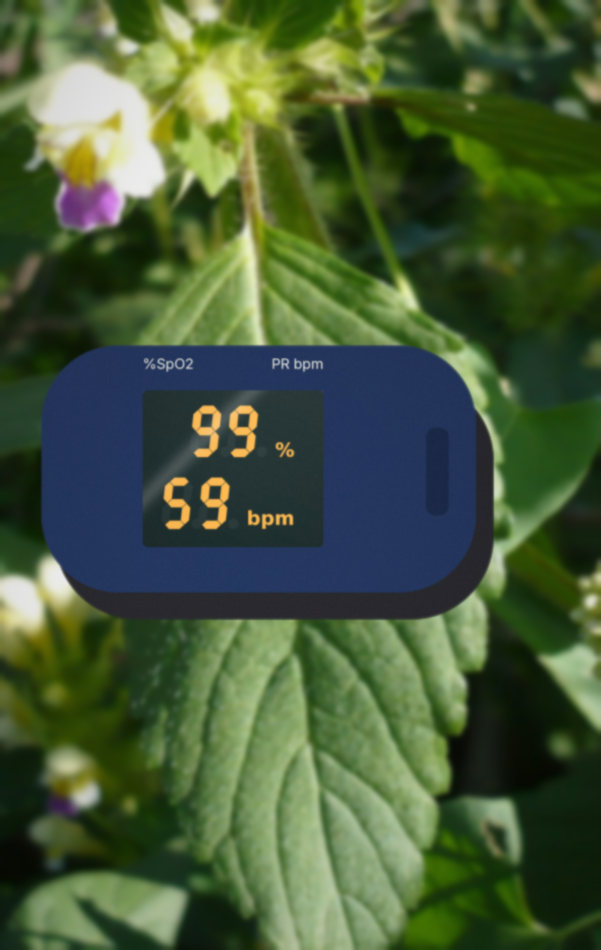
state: 99 %
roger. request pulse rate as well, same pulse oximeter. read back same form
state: 59 bpm
